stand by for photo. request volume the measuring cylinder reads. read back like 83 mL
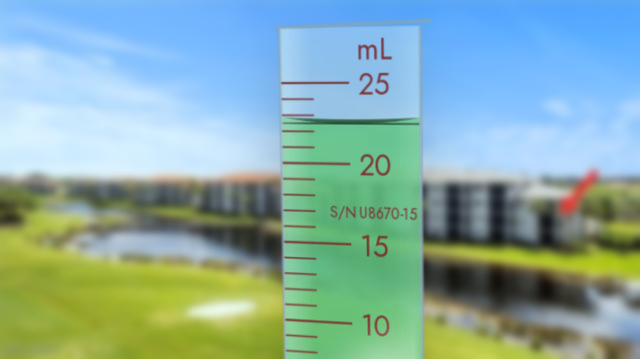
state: 22.5 mL
